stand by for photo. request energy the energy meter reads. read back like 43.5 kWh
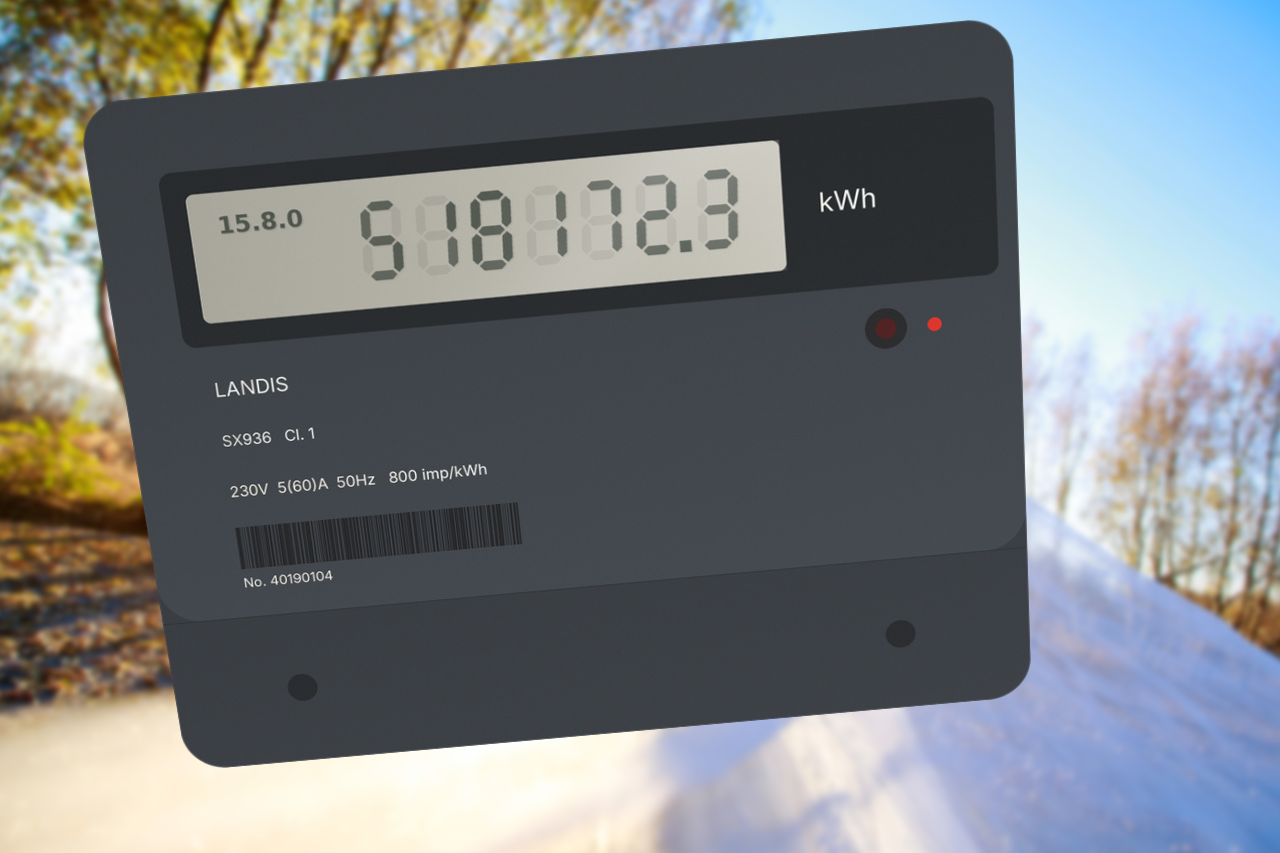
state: 518172.3 kWh
